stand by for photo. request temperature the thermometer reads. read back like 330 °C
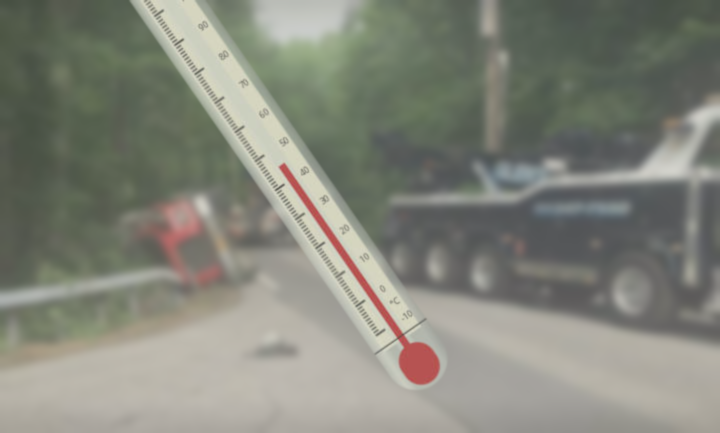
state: 45 °C
